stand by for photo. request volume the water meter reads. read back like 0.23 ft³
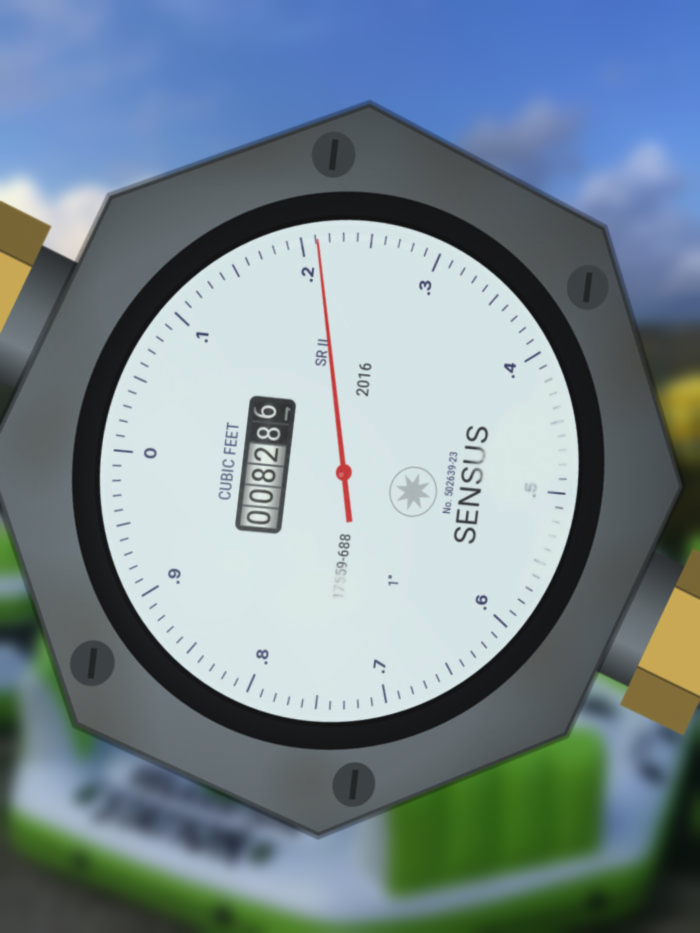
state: 8286.21 ft³
